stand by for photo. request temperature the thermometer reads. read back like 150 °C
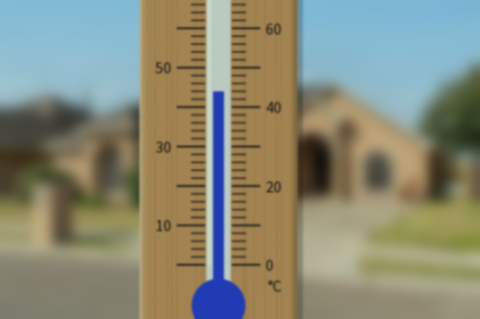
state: 44 °C
